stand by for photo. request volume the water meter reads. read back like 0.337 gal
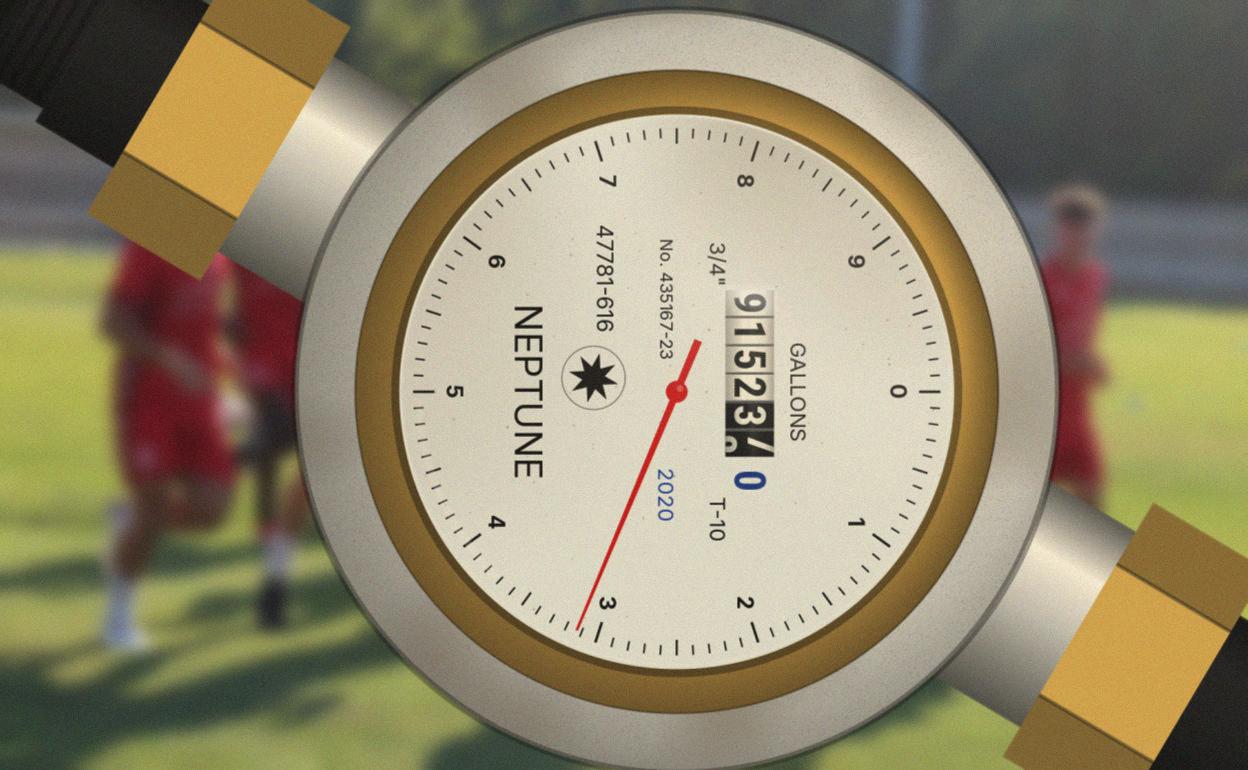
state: 9152373.1 gal
